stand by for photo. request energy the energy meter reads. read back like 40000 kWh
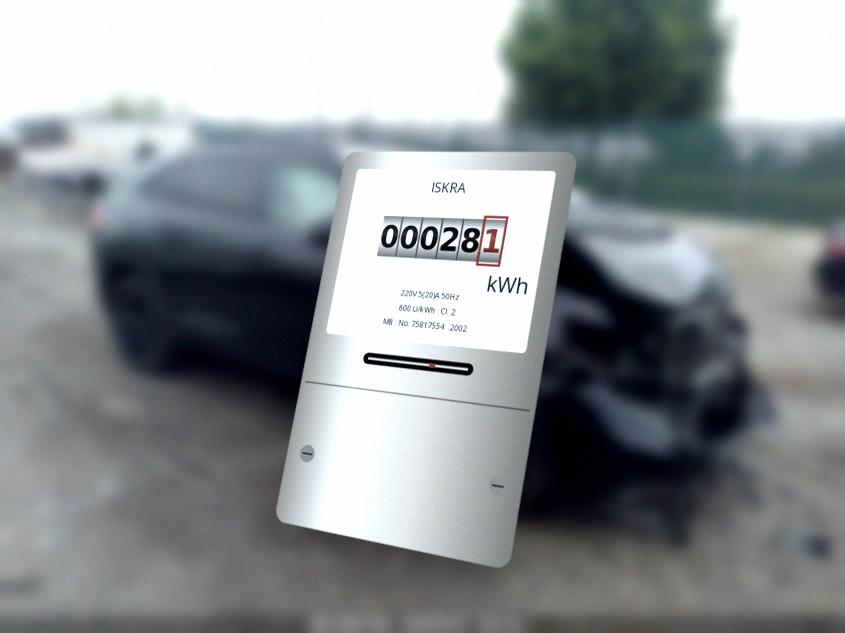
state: 28.1 kWh
